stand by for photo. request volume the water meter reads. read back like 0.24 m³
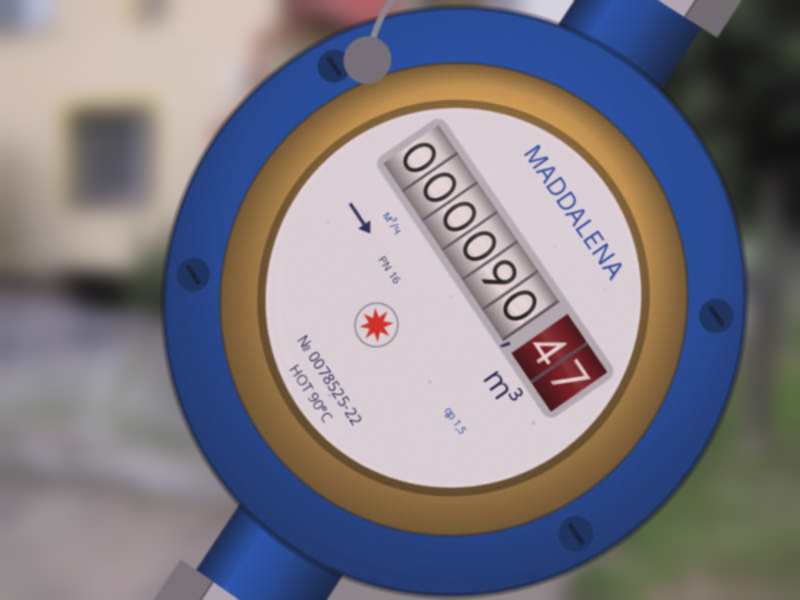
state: 90.47 m³
